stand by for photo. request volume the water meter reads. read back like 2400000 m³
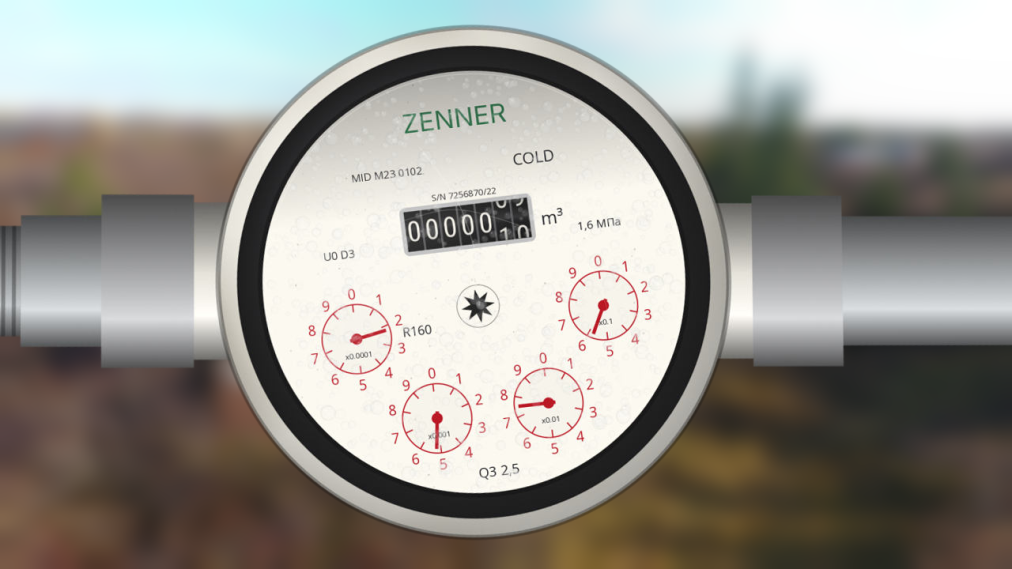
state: 9.5752 m³
